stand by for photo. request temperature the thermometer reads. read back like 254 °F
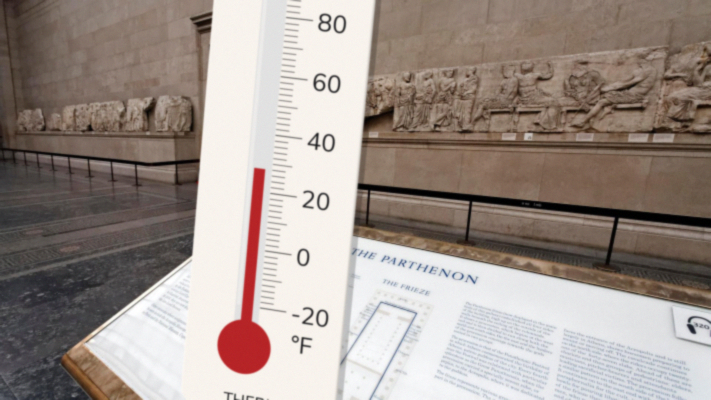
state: 28 °F
